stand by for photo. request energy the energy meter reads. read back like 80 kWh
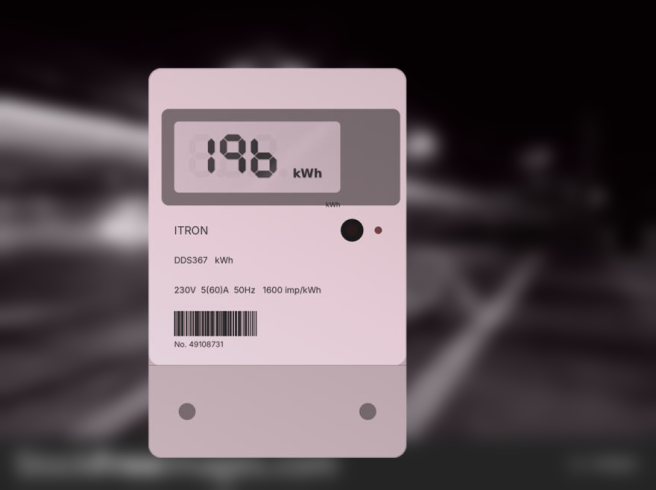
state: 196 kWh
